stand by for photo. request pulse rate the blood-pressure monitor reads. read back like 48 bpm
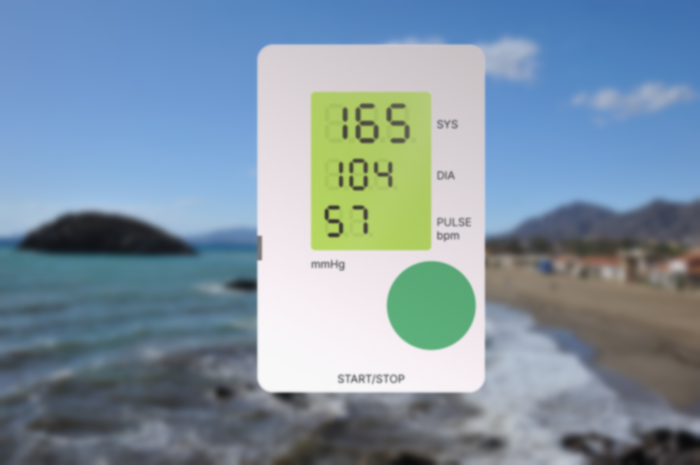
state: 57 bpm
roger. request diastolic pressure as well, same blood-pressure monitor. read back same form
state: 104 mmHg
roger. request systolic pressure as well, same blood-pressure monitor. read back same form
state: 165 mmHg
